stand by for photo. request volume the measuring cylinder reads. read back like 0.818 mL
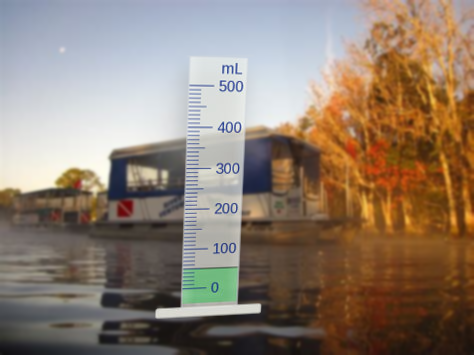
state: 50 mL
